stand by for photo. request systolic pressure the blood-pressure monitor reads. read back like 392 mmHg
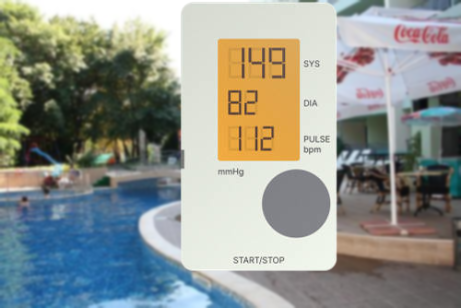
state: 149 mmHg
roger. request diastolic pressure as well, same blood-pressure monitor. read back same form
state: 82 mmHg
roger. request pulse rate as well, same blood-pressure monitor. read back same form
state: 112 bpm
